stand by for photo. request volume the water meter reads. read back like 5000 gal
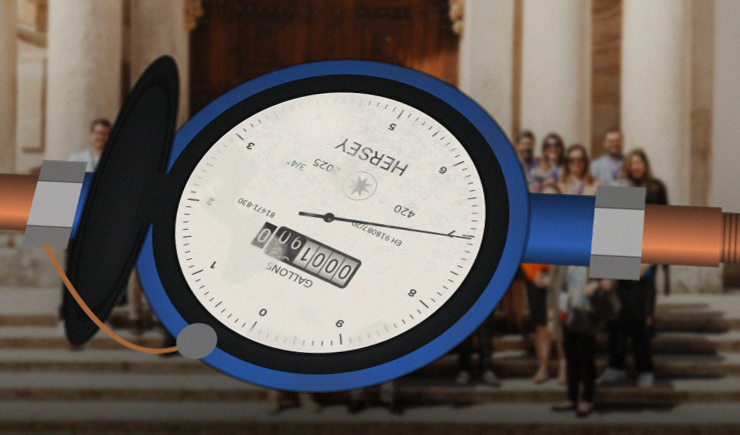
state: 1897.0 gal
